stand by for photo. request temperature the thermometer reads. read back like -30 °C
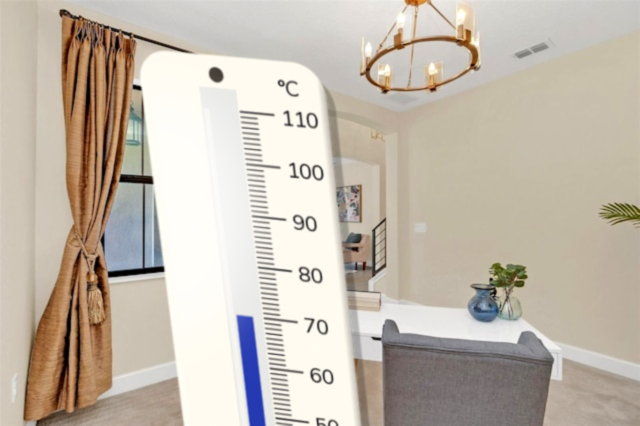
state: 70 °C
